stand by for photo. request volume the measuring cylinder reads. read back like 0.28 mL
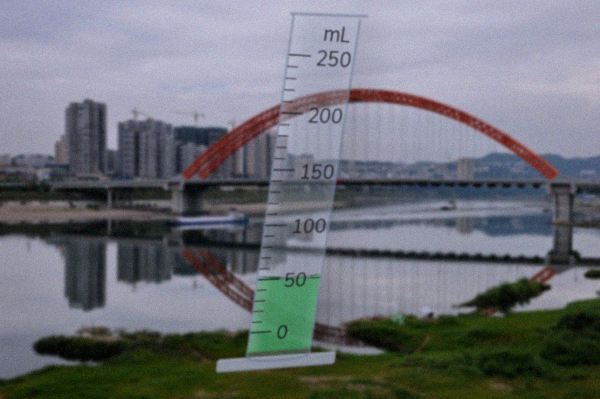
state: 50 mL
